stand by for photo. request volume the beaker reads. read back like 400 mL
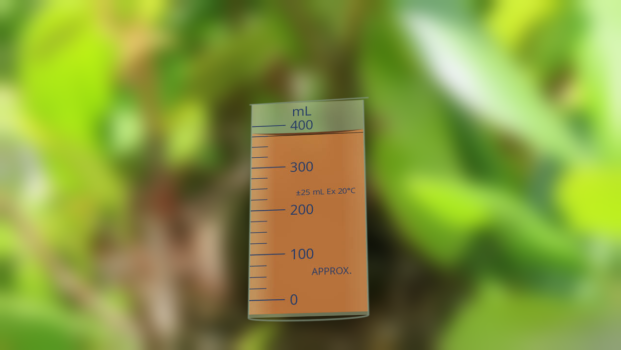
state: 375 mL
